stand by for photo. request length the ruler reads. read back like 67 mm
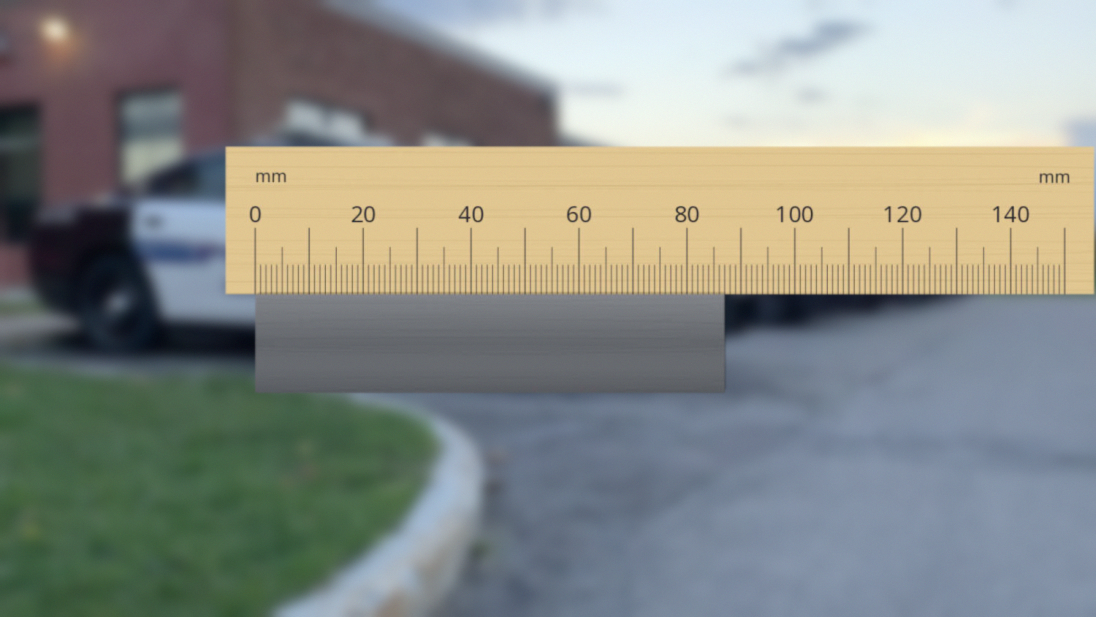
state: 87 mm
